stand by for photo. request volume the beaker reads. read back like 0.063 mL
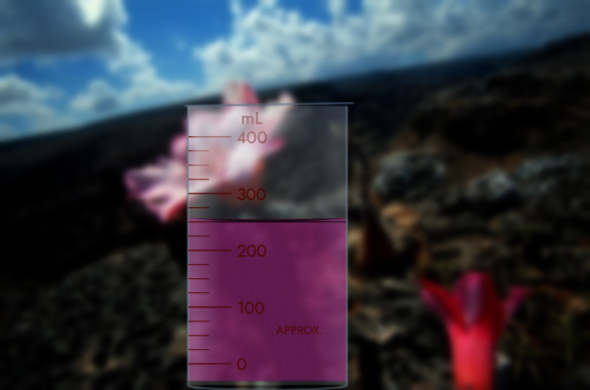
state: 250 mL
